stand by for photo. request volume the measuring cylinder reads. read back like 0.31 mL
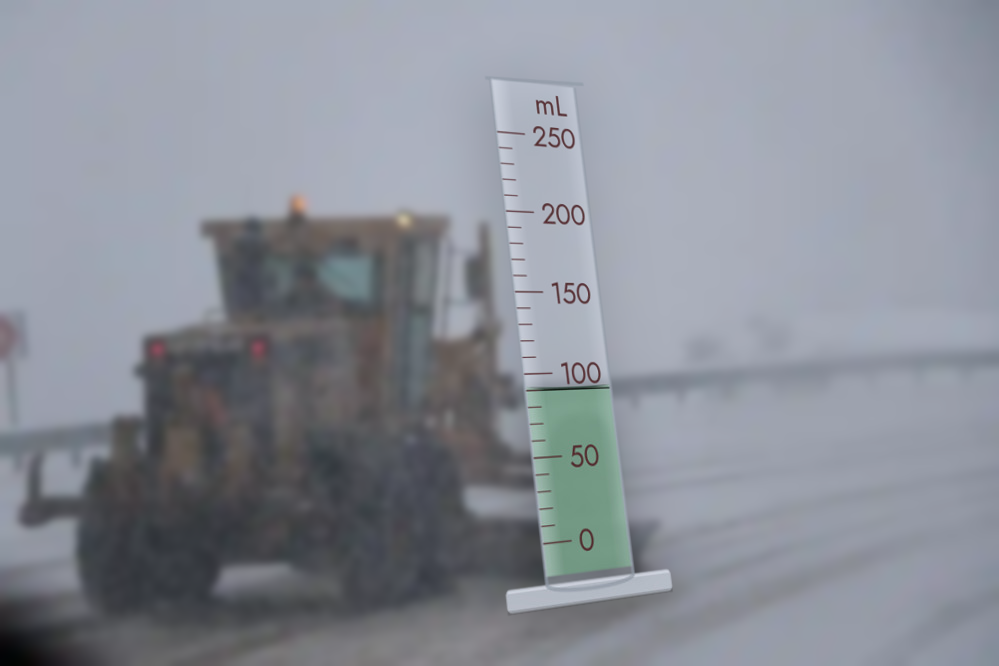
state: 90 mL
